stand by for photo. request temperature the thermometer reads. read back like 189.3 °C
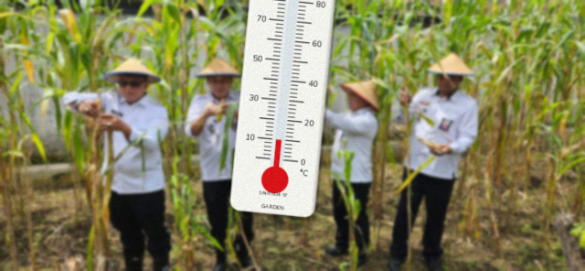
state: 10 °C
